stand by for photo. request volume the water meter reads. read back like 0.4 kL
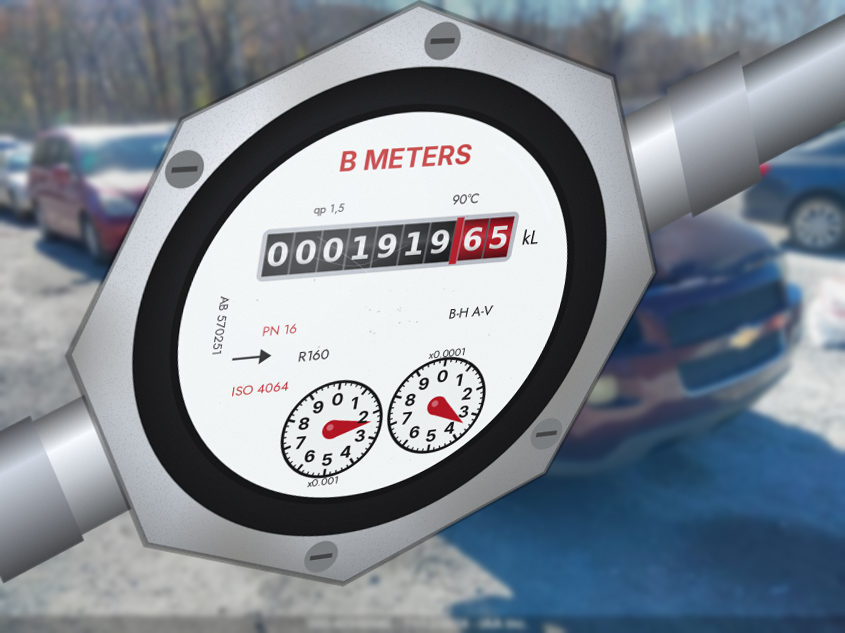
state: 1919.6523 kL
